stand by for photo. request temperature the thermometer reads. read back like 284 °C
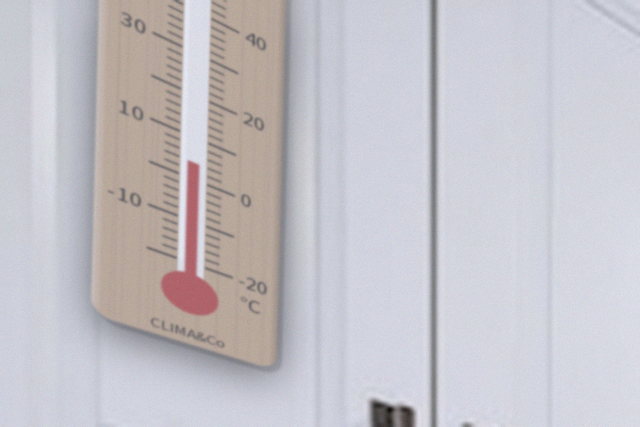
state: 4 °C
